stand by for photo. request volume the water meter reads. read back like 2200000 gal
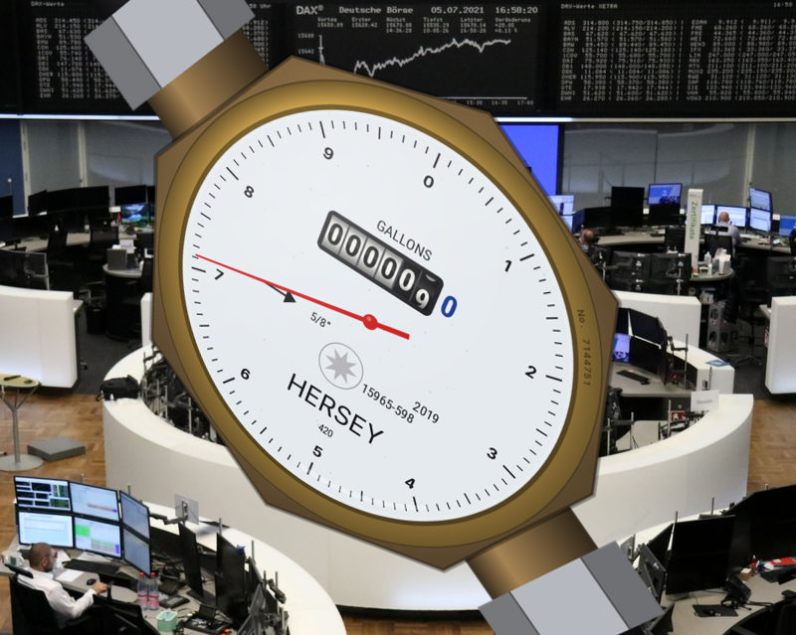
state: 87.1 gal
